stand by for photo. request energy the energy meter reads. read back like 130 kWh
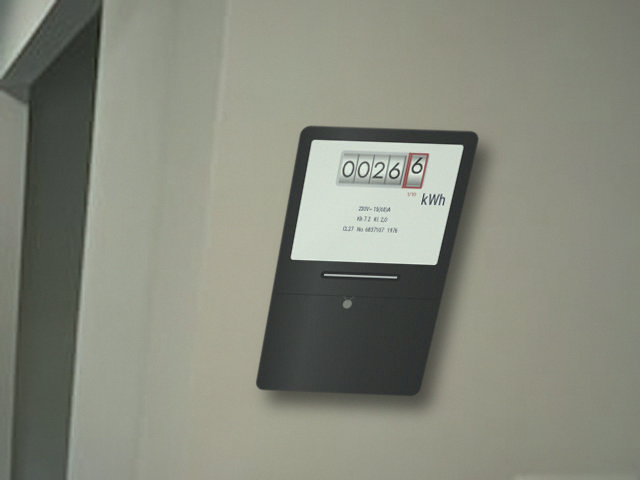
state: 26.6 kWh
